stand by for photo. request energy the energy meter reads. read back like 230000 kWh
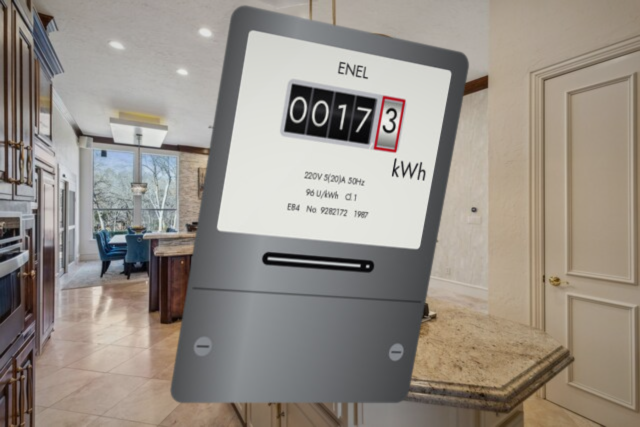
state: 17.3 kWh
